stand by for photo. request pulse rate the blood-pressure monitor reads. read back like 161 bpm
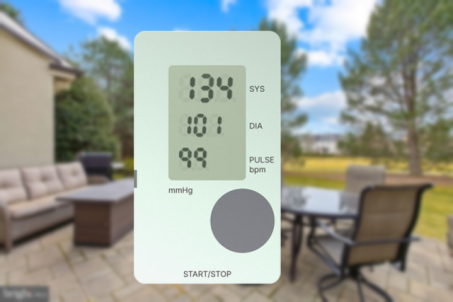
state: 99 bpm
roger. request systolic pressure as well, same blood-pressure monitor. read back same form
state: 134 mmHg
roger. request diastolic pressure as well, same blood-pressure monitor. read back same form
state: 101 mmHg
